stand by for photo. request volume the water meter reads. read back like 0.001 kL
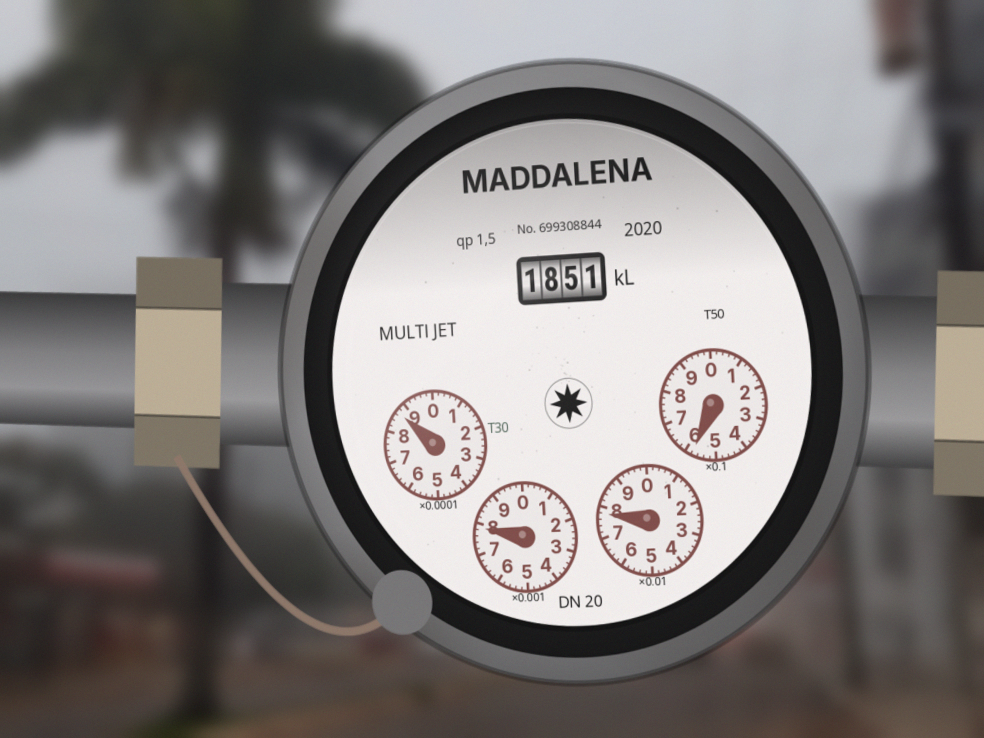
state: 1851.5778 kL
